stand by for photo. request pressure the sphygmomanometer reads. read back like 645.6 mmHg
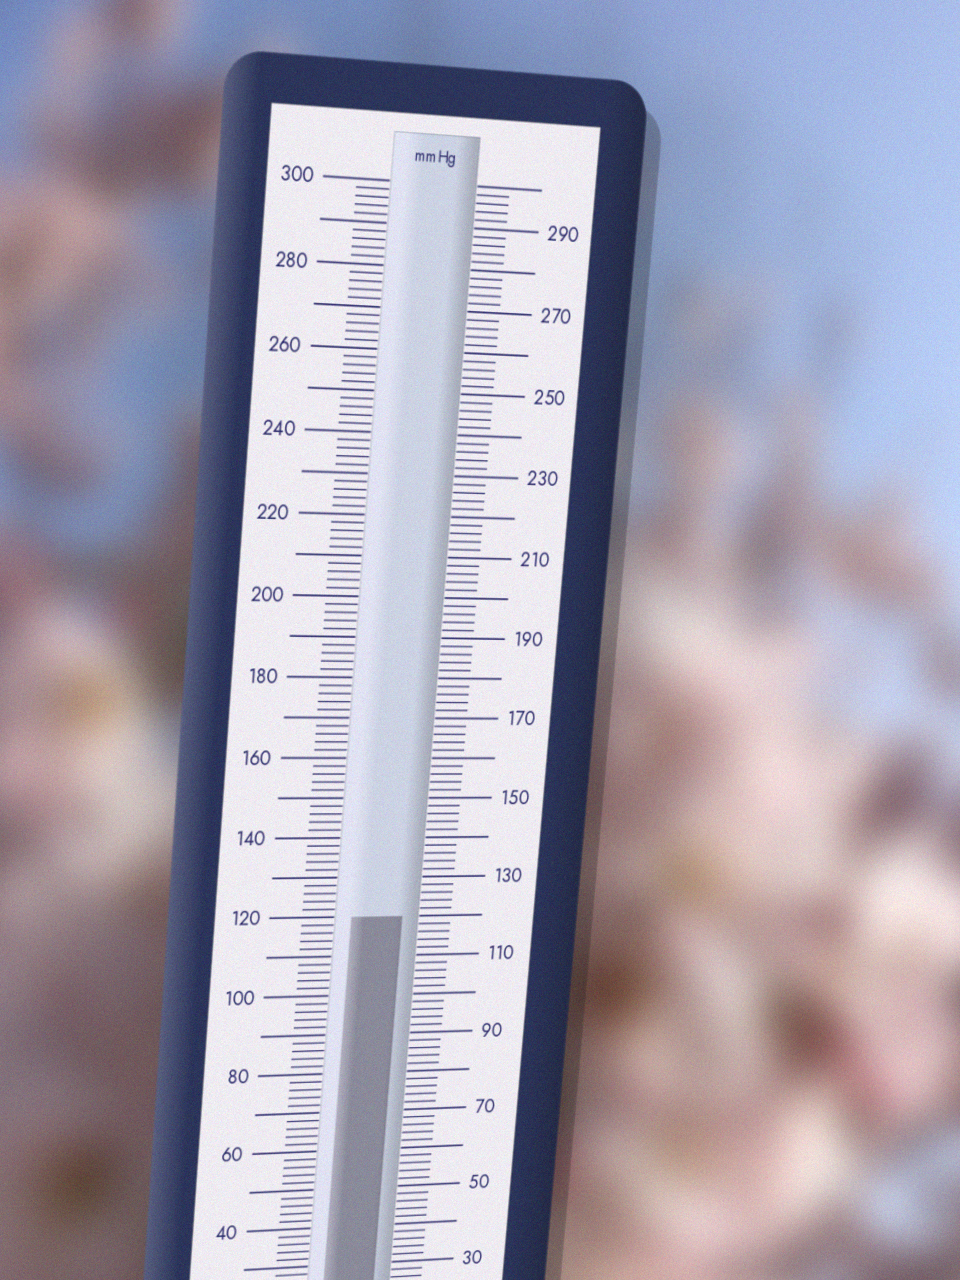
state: 120 mmHg
